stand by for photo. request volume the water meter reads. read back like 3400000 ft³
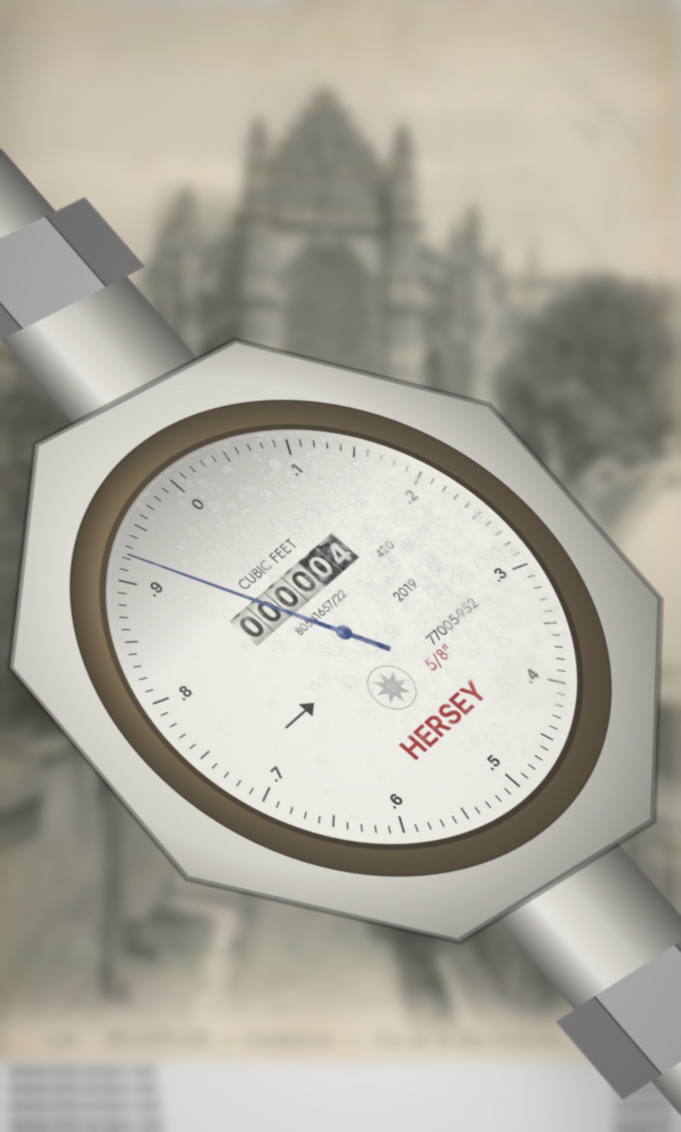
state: 3.92 ft³
